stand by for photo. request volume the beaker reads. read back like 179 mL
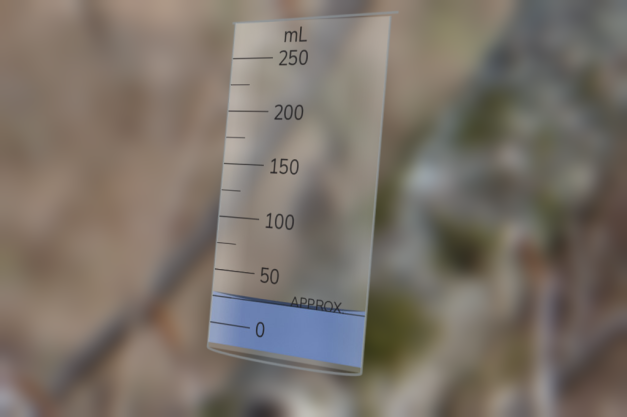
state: 25 mL
